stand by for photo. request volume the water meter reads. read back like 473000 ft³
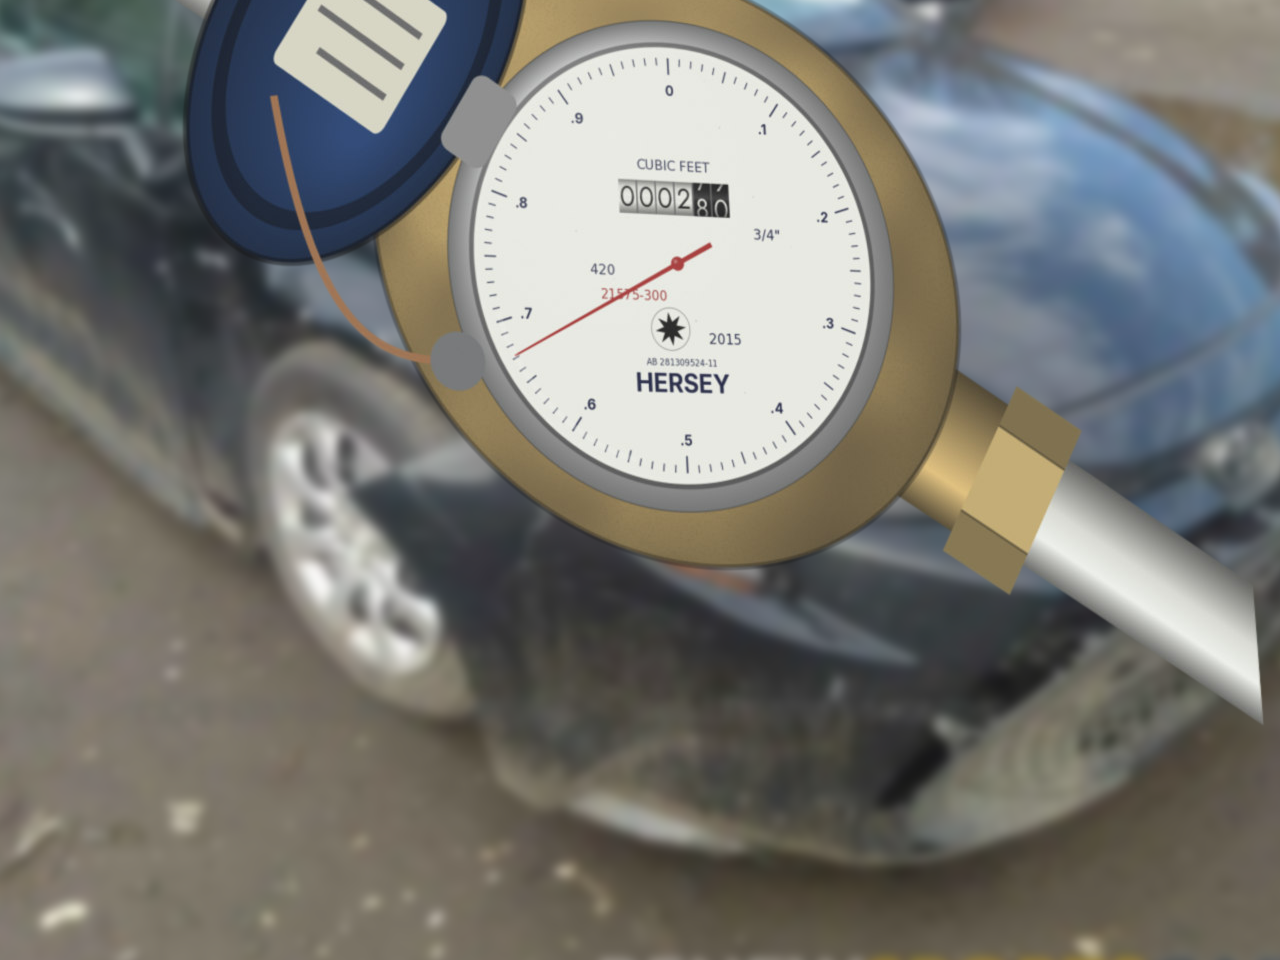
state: 279.67 ft³
